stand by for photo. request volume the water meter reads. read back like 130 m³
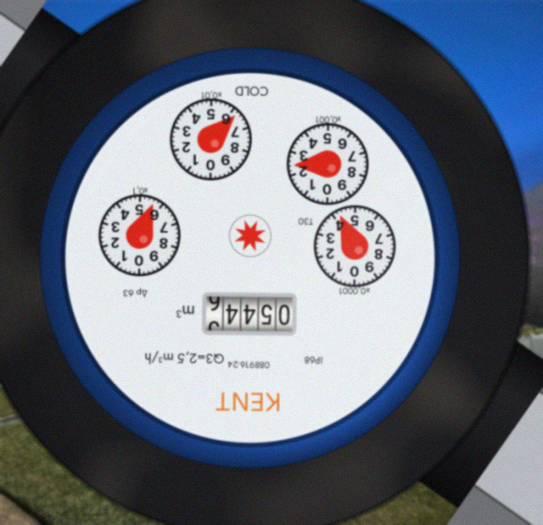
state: 5445.5624 m³
